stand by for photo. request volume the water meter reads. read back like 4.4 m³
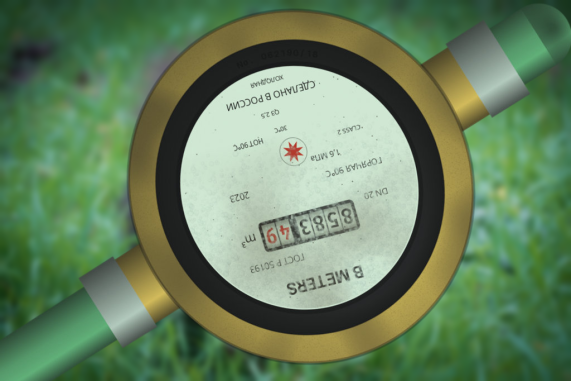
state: 8583.49 m³
